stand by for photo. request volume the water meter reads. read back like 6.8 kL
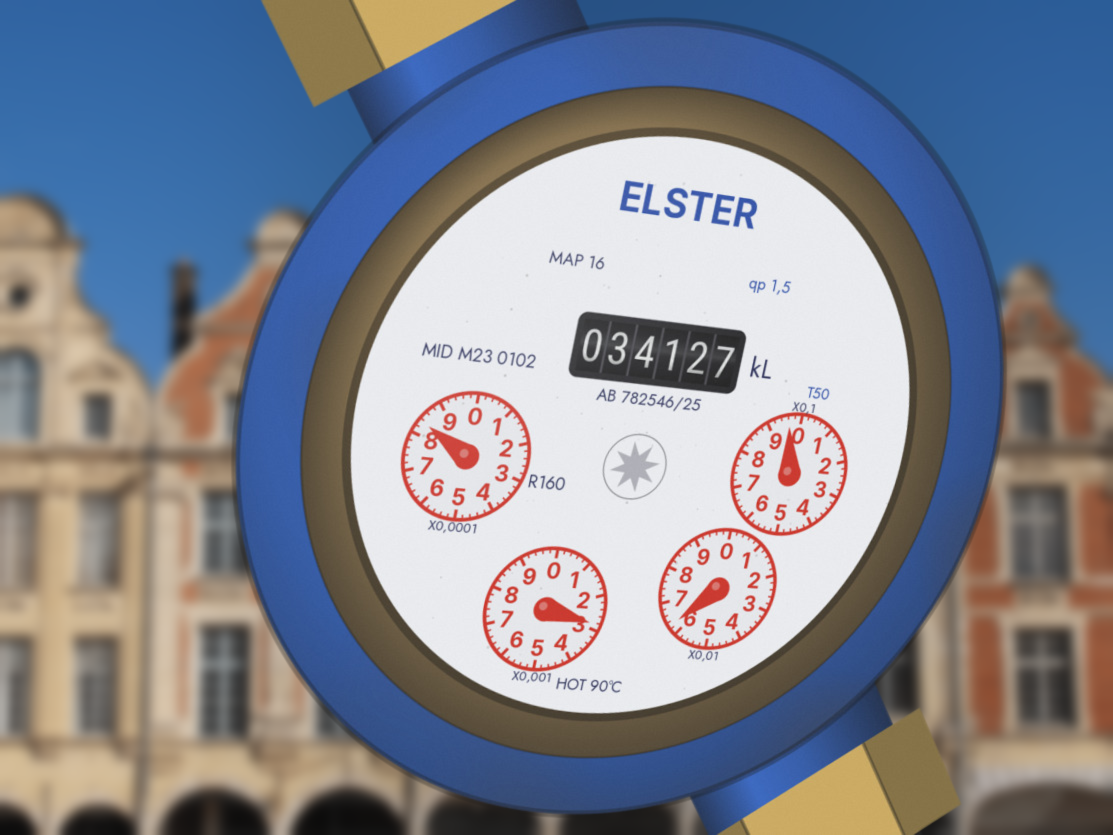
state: 34126.9628 kL
